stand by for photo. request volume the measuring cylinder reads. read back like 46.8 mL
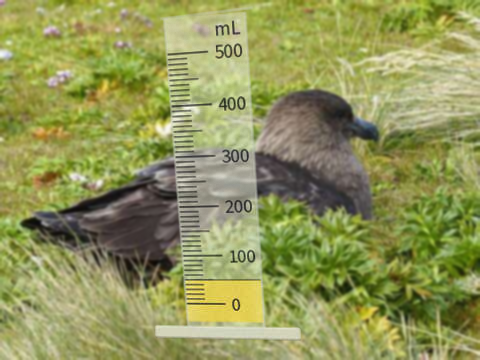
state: 50 mL
